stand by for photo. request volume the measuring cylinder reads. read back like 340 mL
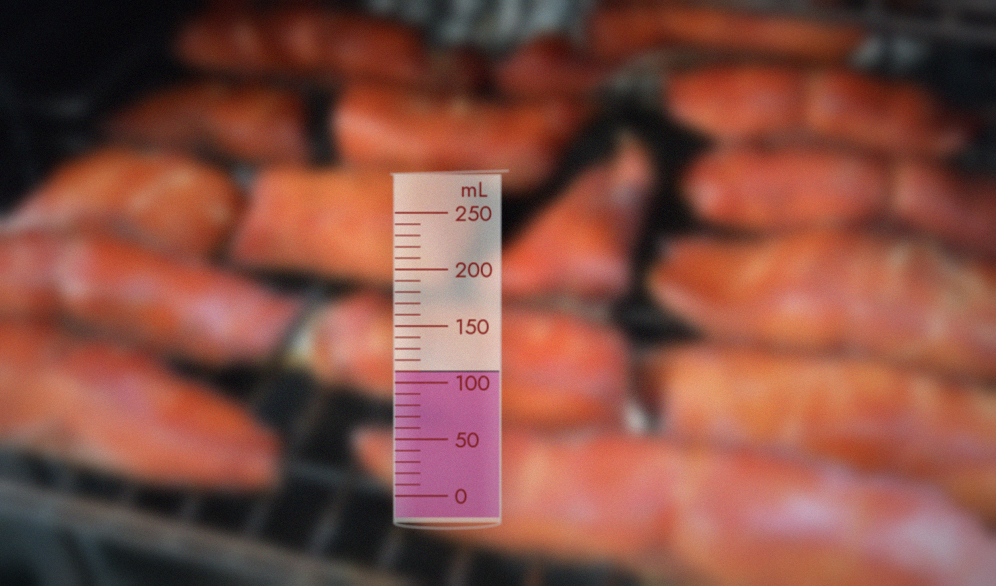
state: 110 mL
